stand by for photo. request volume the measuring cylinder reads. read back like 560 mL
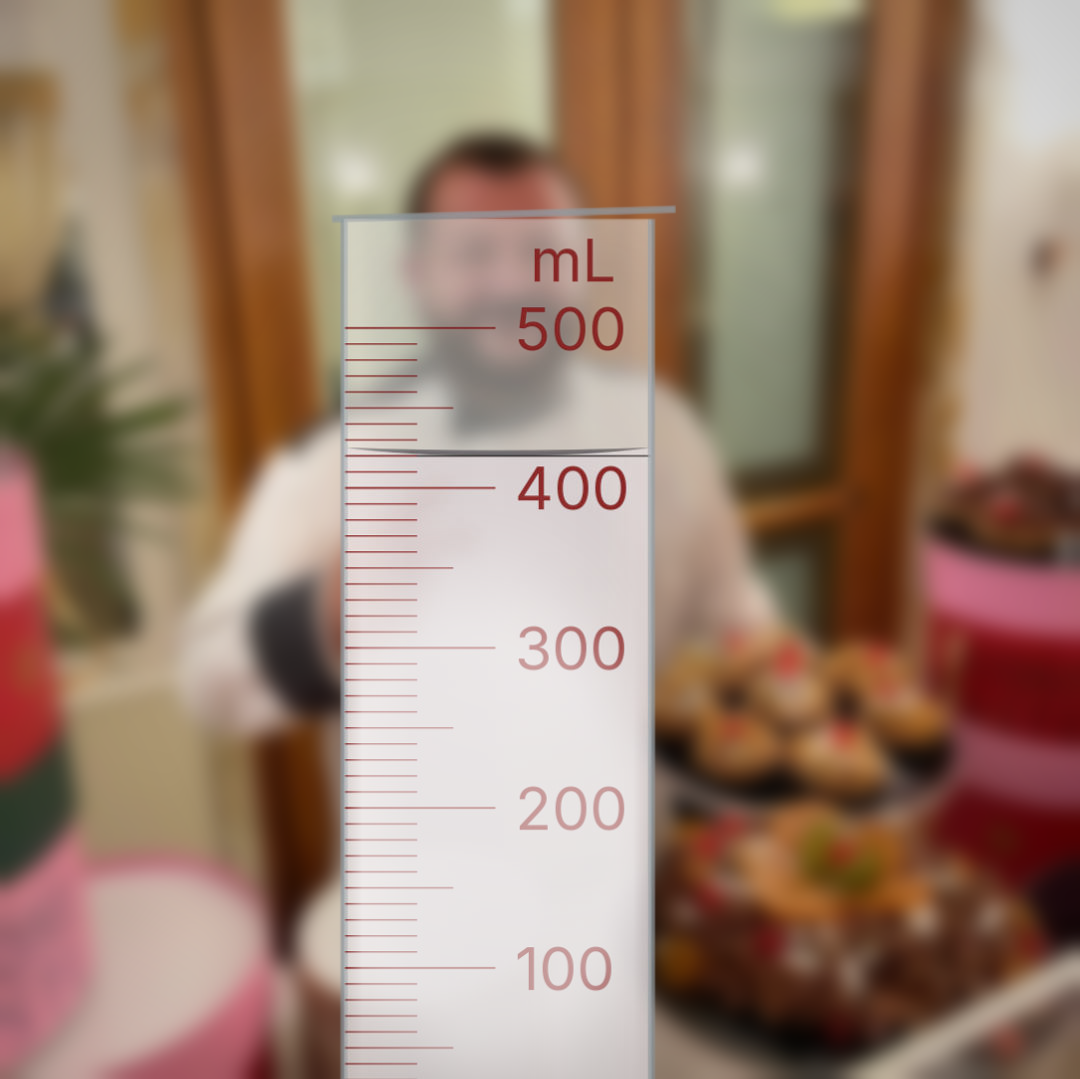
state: 420 mL
